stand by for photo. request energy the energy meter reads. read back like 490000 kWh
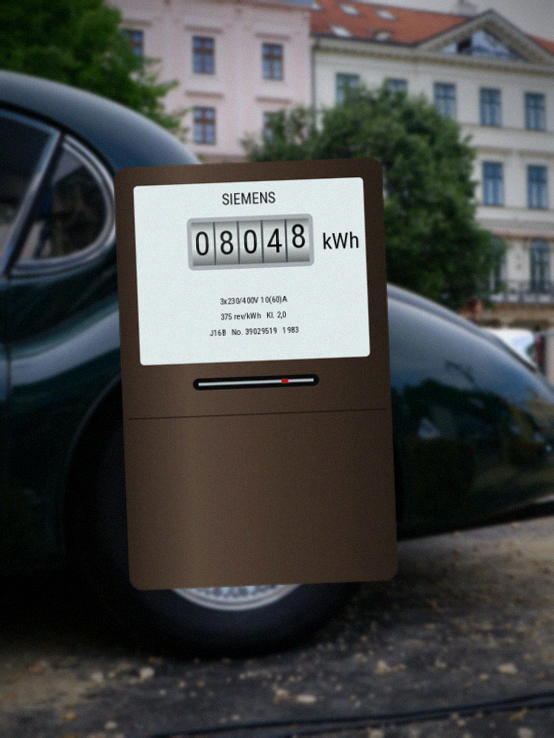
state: 8048 kWh
